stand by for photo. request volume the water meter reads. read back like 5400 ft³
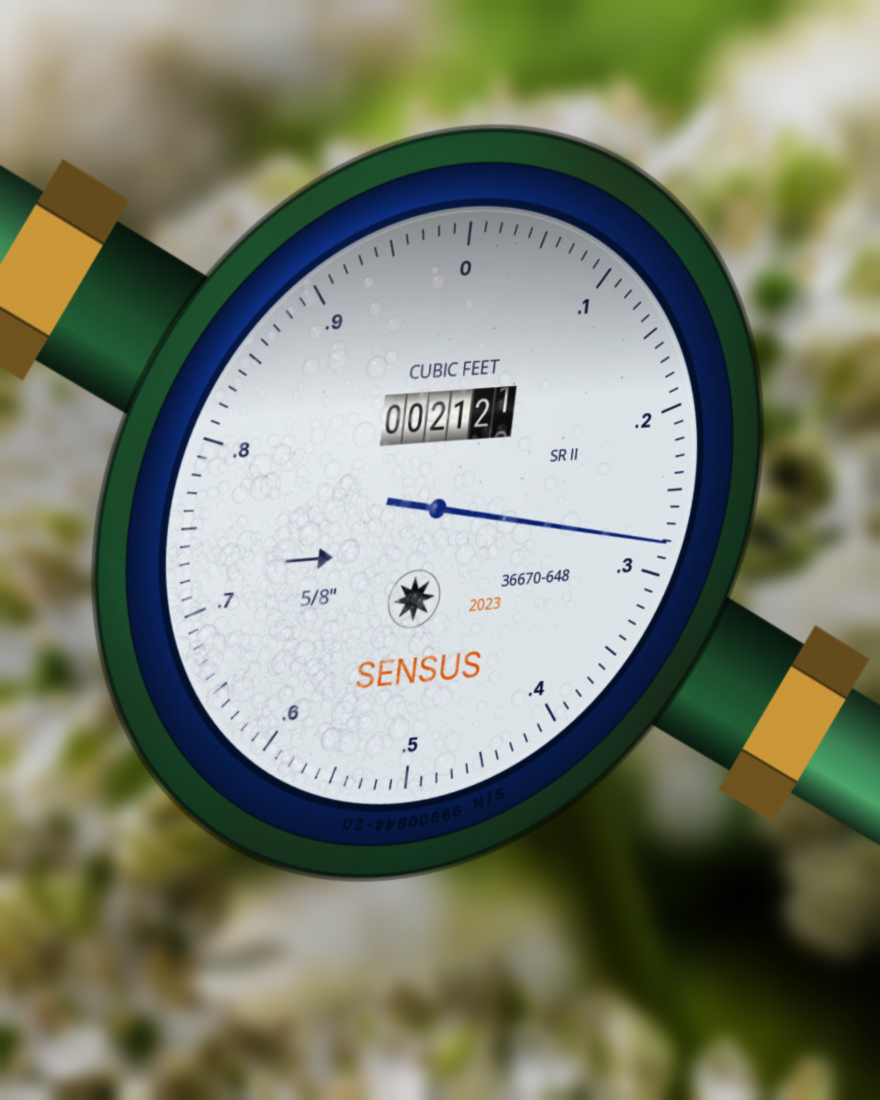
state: 2121.28 ft³
